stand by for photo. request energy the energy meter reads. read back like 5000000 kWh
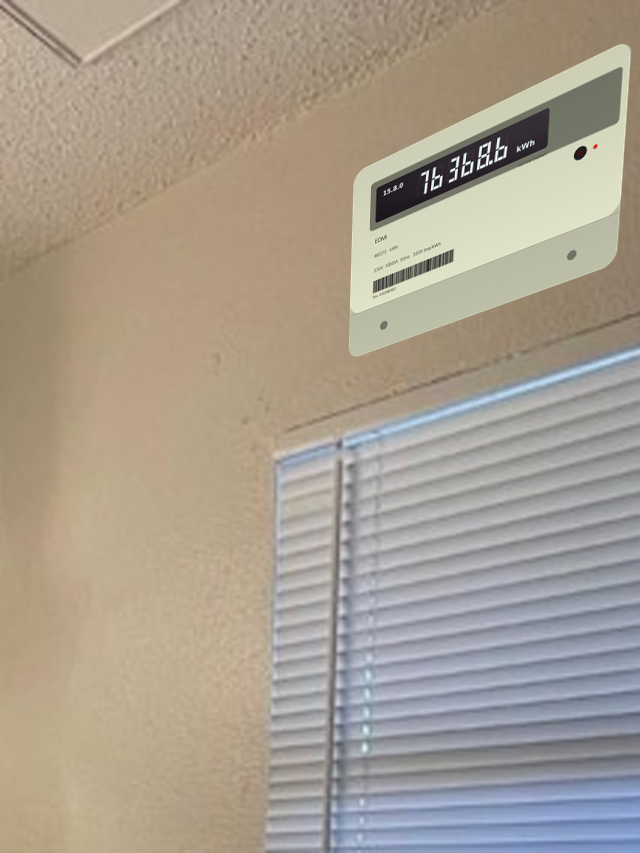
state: 76368.6 kWh
